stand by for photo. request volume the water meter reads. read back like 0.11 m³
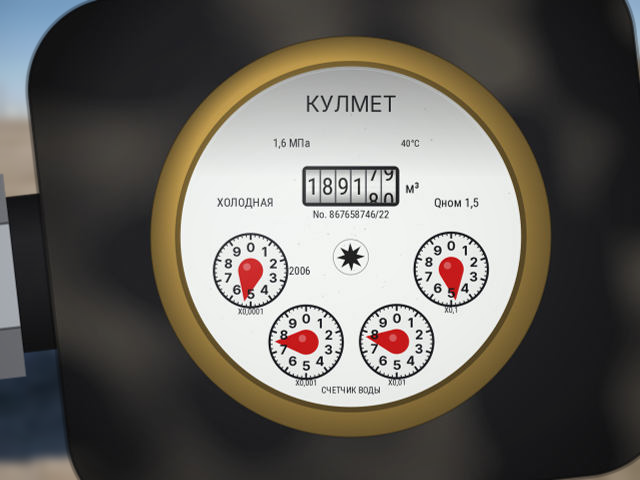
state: 189179.4775 m³
